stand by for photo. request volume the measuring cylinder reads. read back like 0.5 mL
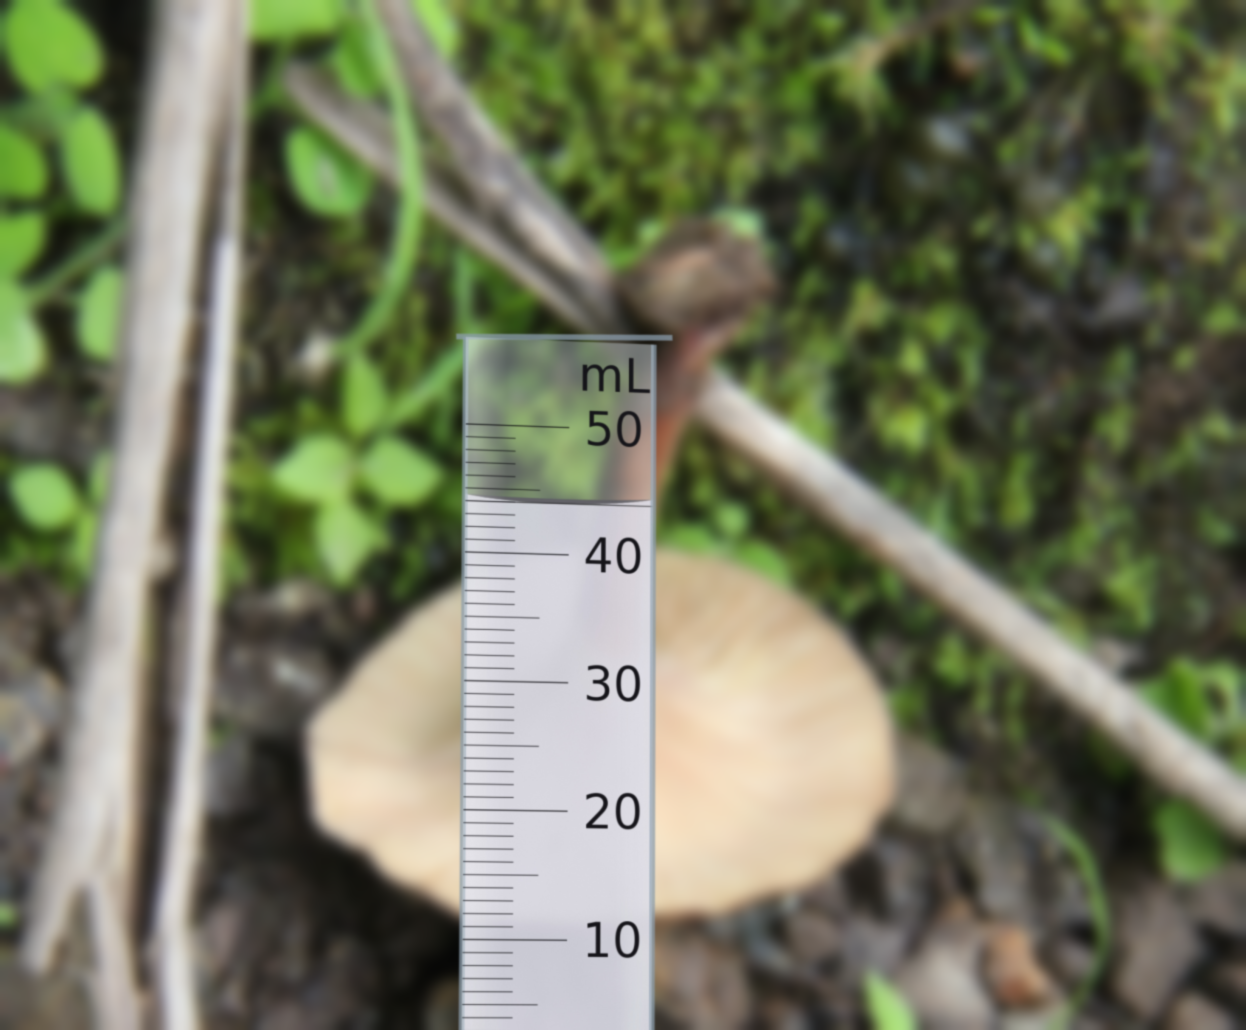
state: 44 mL
